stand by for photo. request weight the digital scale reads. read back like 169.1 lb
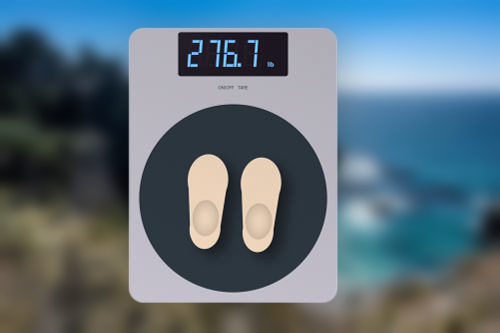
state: 276.7 lb
